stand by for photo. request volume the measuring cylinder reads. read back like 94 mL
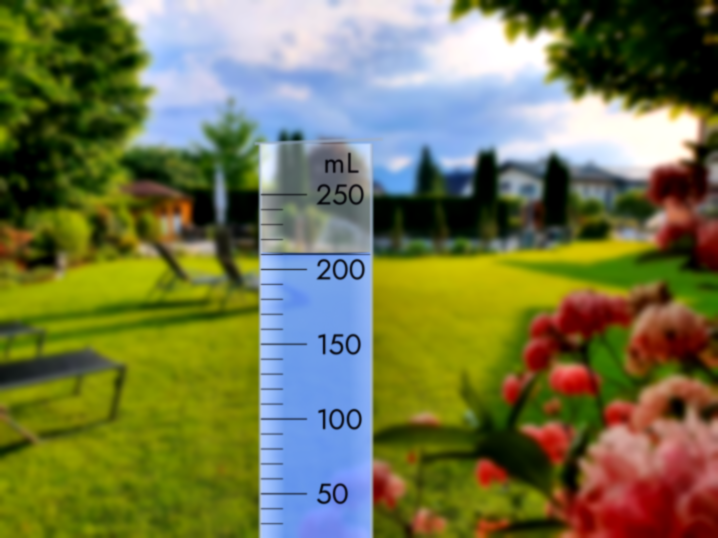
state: 210 mL
